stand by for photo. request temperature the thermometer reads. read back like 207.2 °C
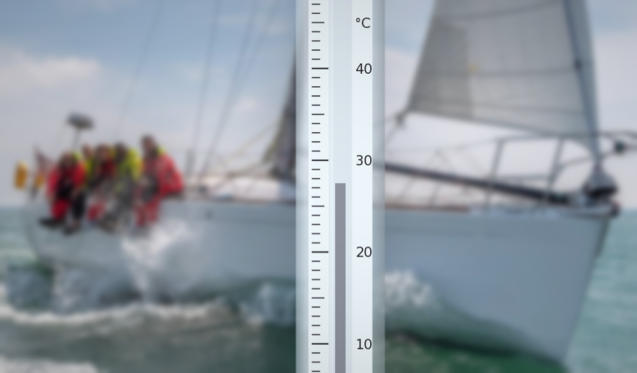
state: 27.5 °C
